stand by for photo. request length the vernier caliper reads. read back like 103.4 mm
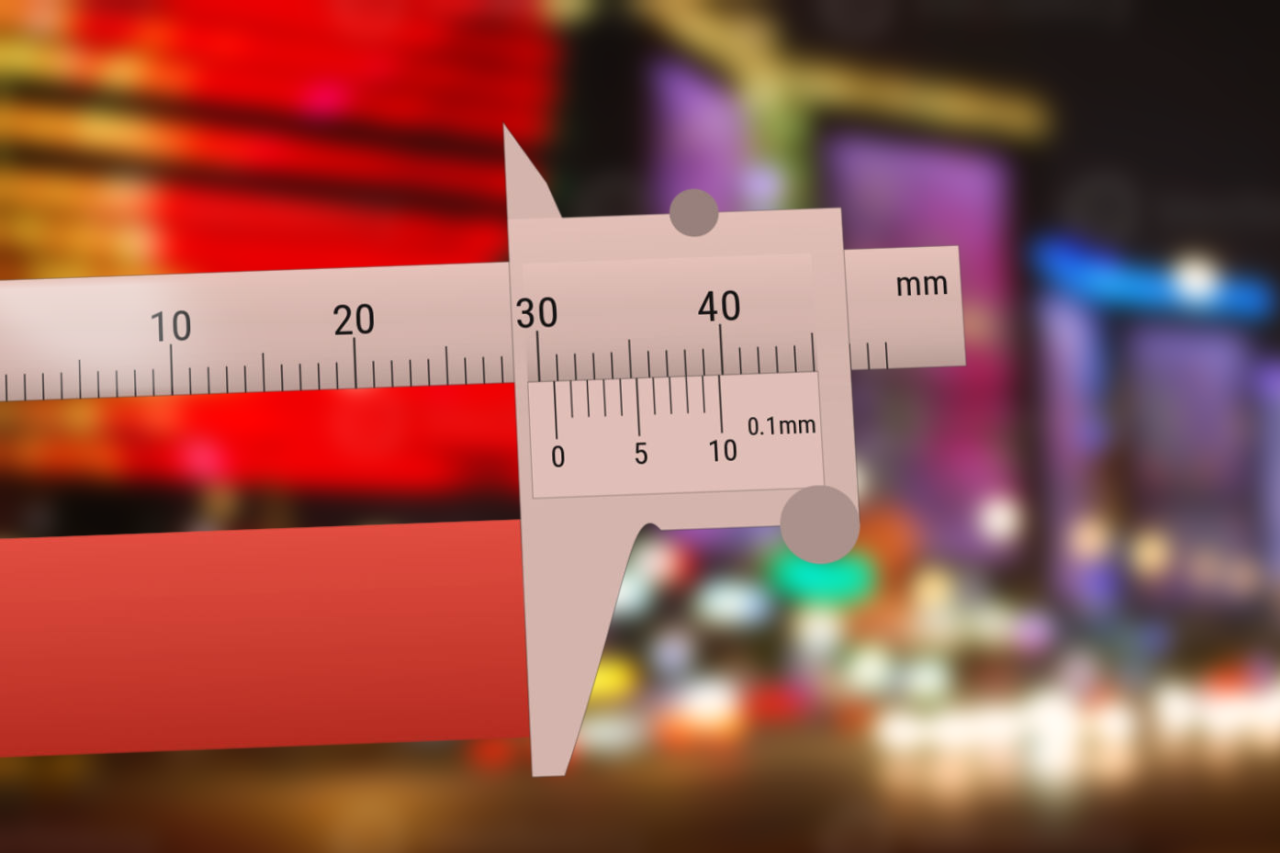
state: 30.8 mm
